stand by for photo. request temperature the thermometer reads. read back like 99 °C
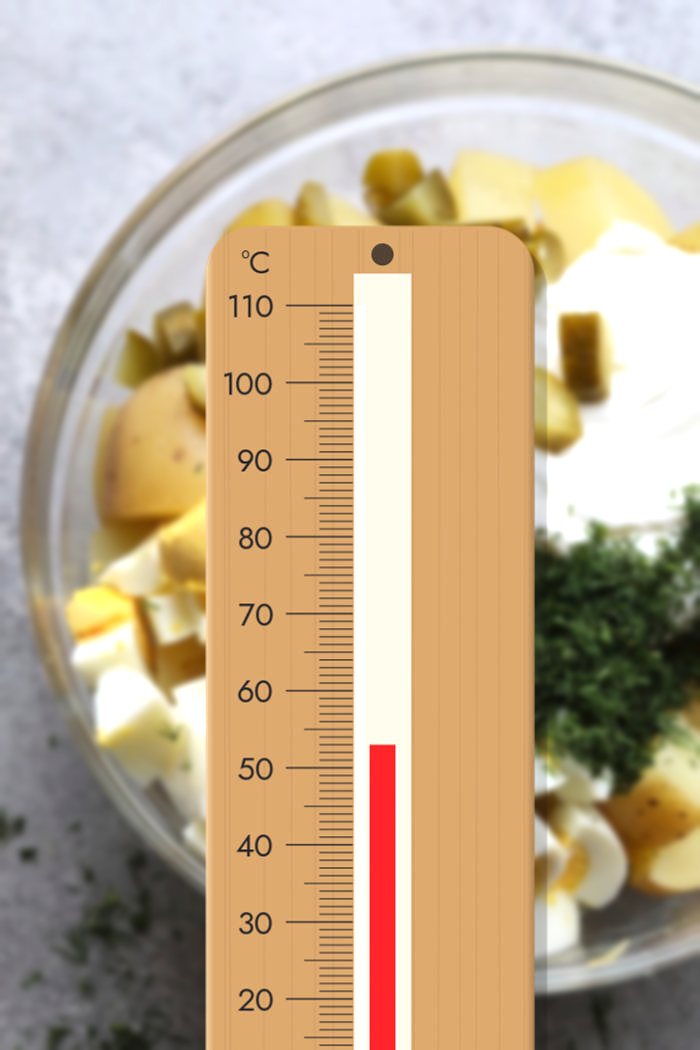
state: 53 °C
